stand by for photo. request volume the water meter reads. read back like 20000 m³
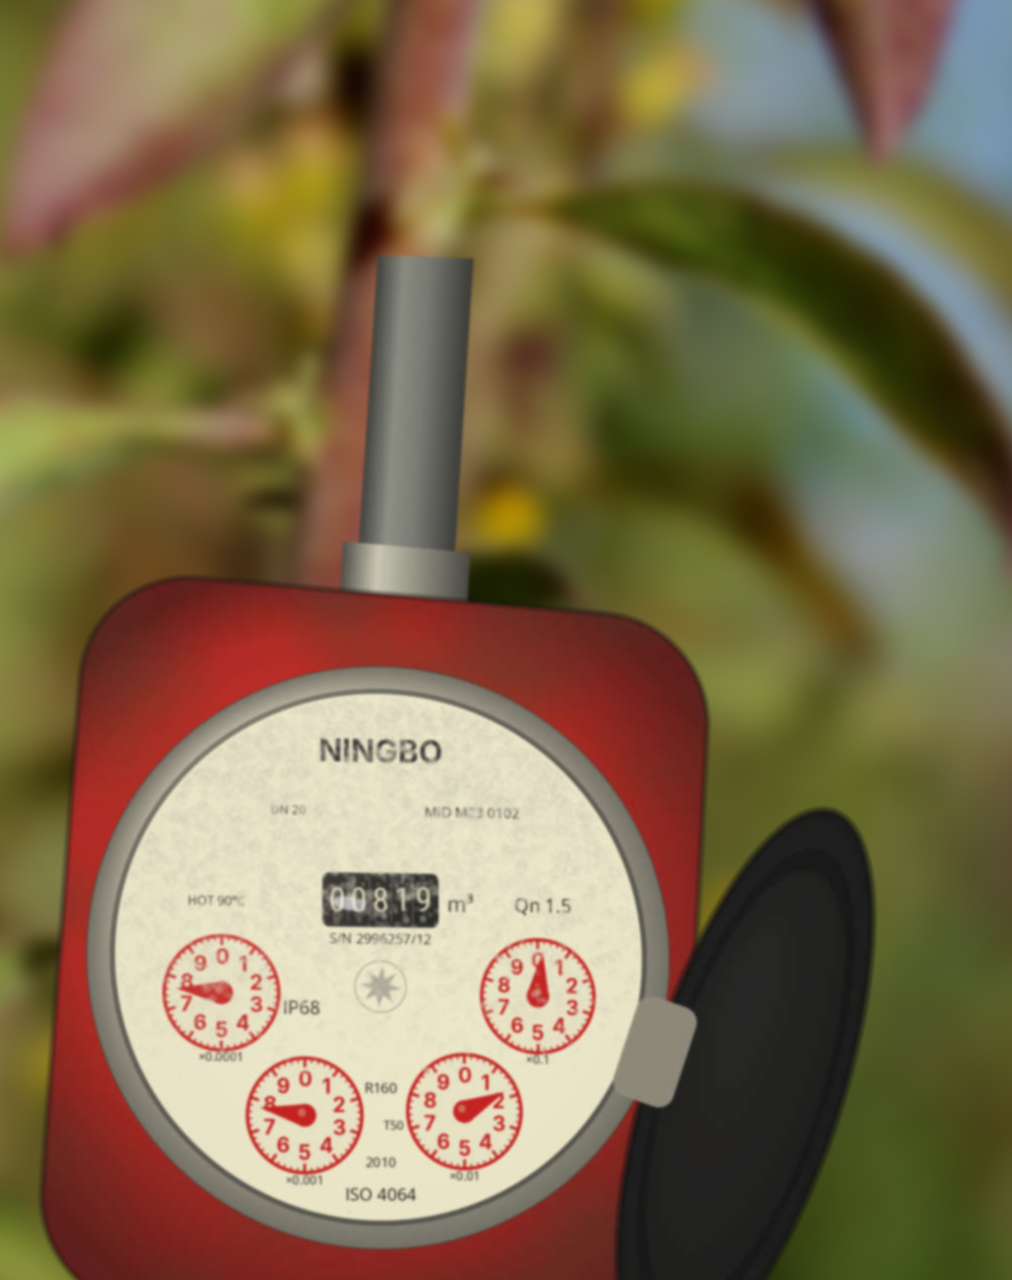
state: 819.0177 m³
